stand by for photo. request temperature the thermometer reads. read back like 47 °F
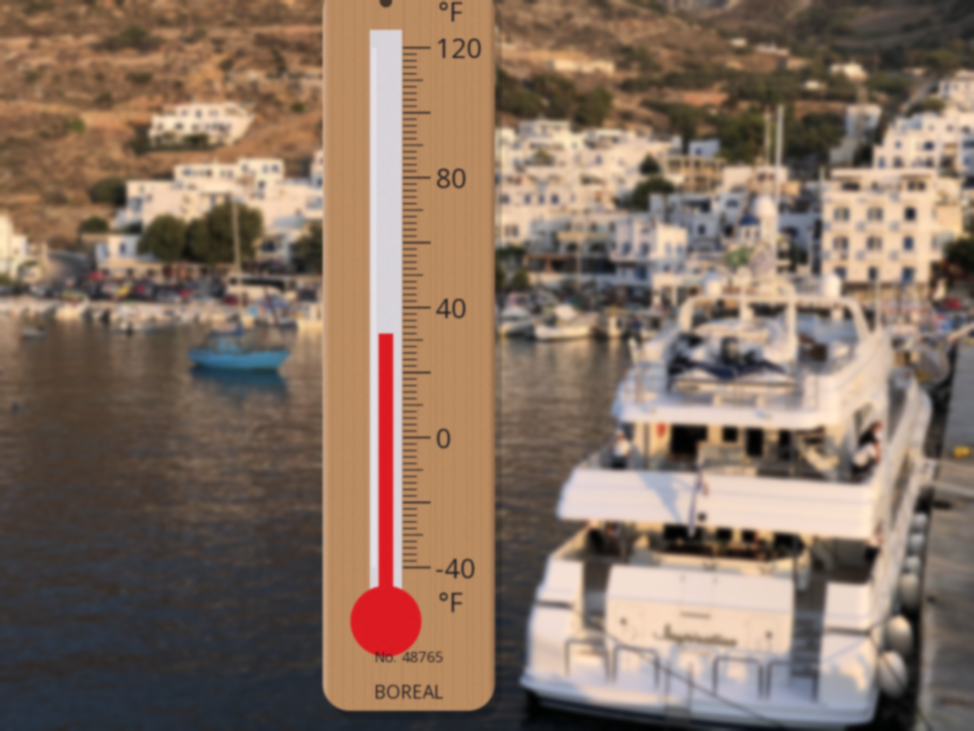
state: 32 °F
